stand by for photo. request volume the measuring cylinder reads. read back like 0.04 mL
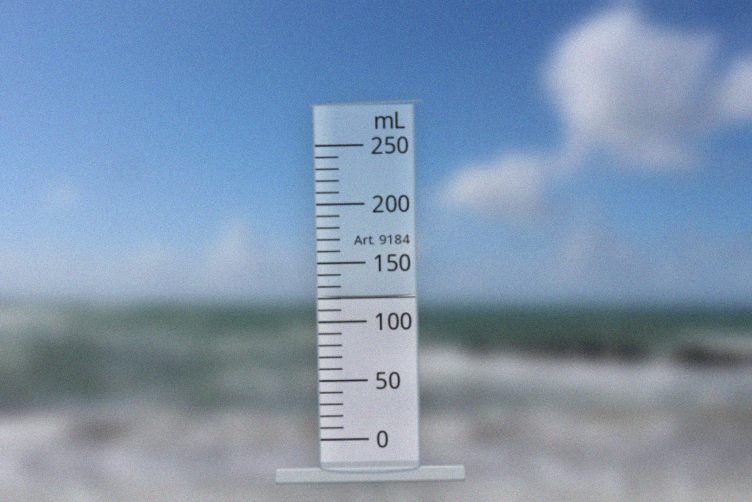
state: 120 mL
